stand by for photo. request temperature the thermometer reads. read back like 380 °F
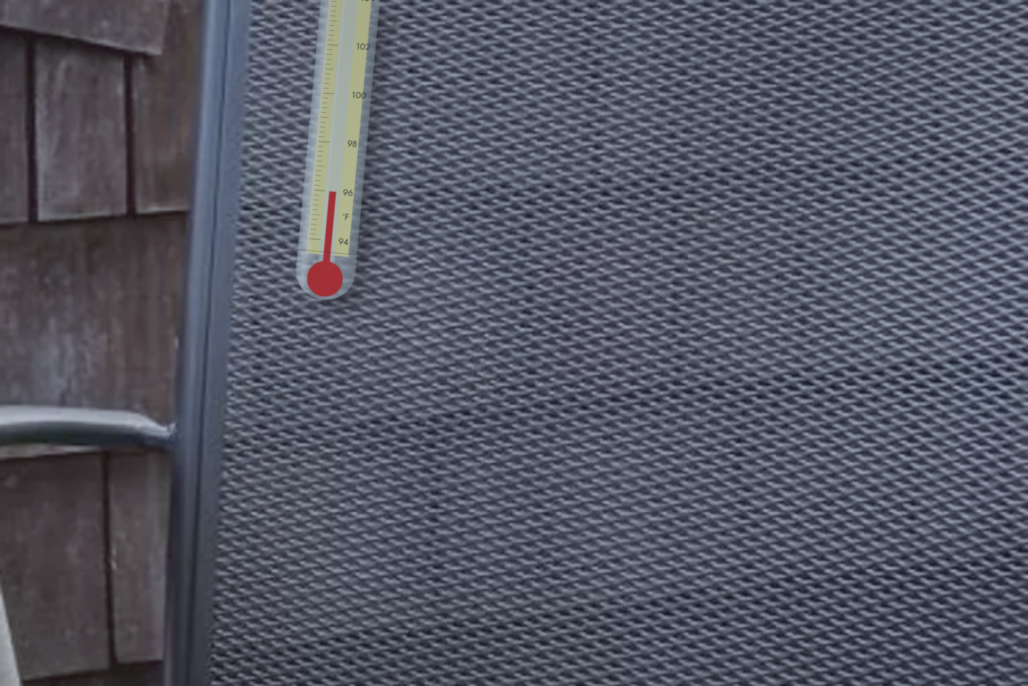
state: 96 °F
